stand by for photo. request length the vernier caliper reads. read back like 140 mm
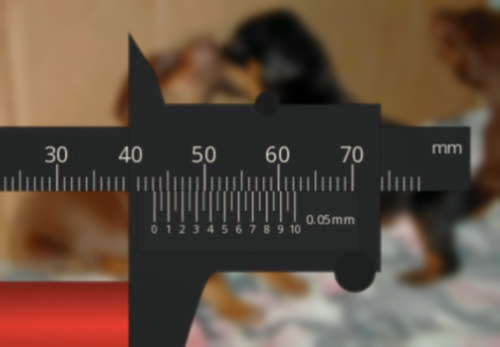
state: 43.2 mm
